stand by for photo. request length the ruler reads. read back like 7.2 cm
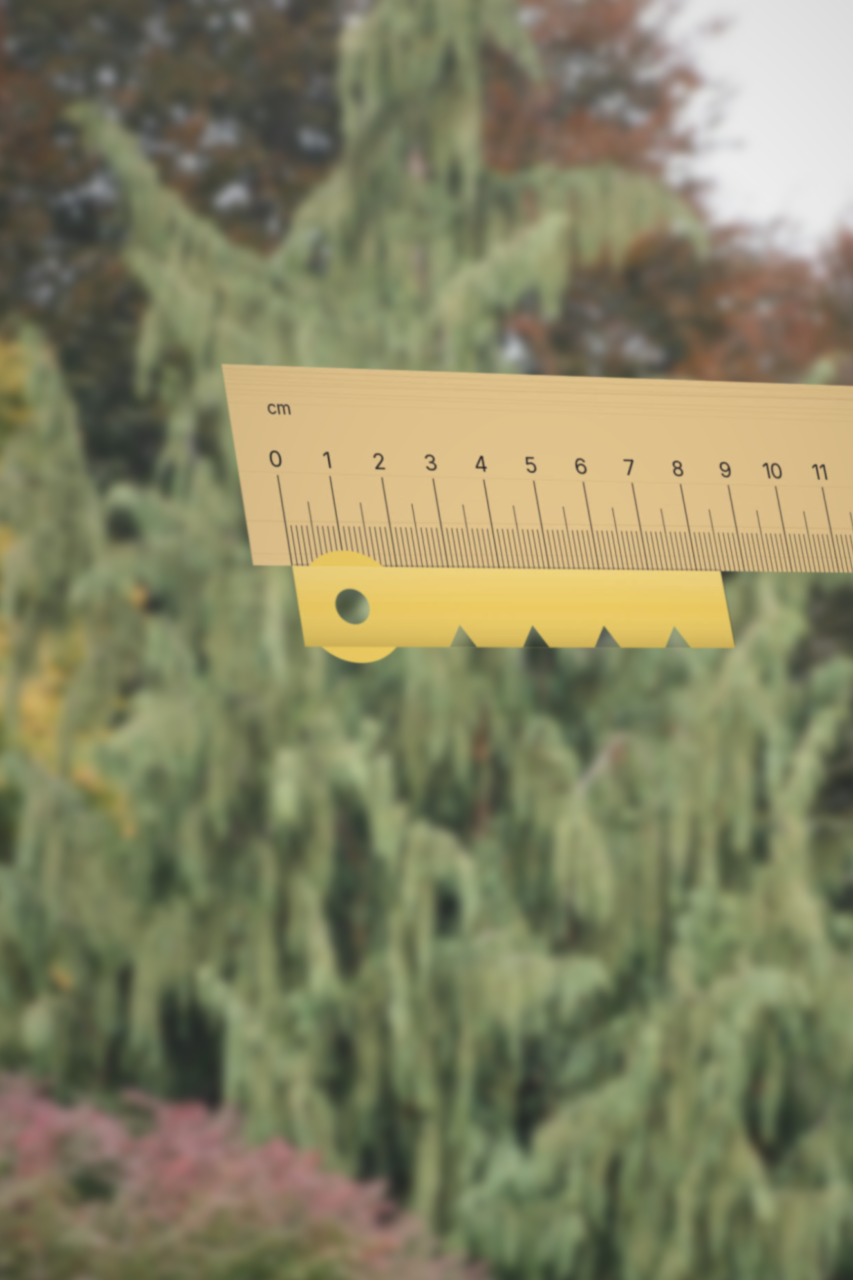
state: 8.5 cm
